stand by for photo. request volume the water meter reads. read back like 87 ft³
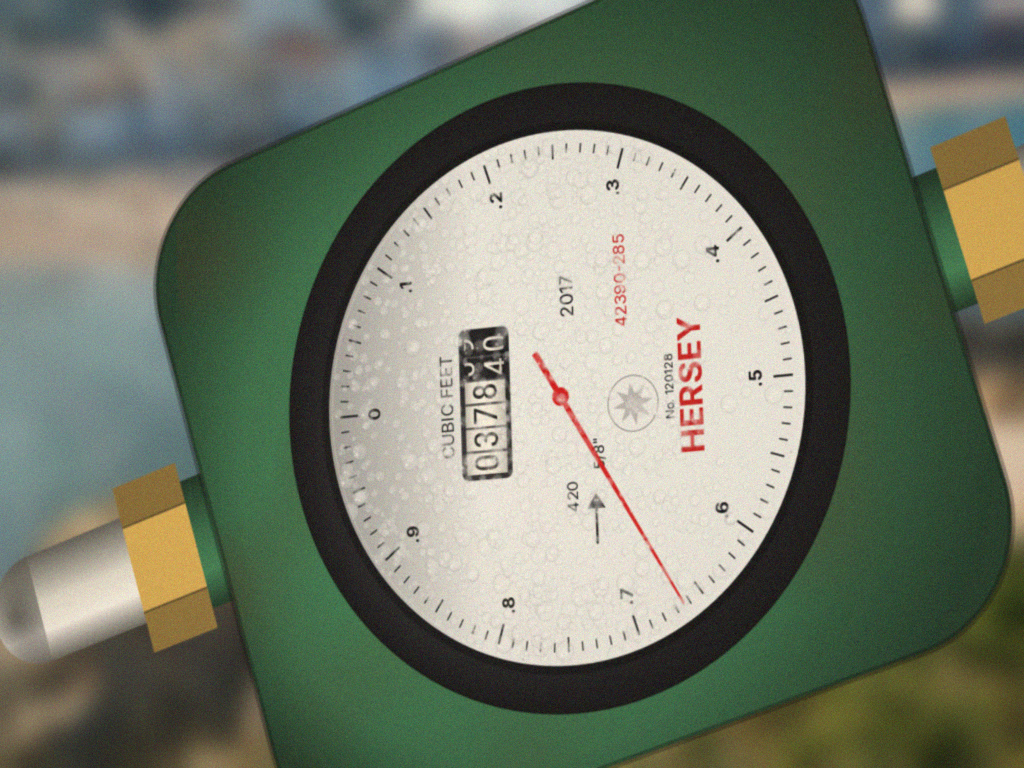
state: 37839.66 ft³
